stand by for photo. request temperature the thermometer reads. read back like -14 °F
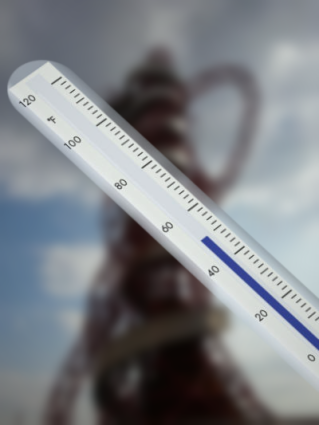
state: 50 °F
